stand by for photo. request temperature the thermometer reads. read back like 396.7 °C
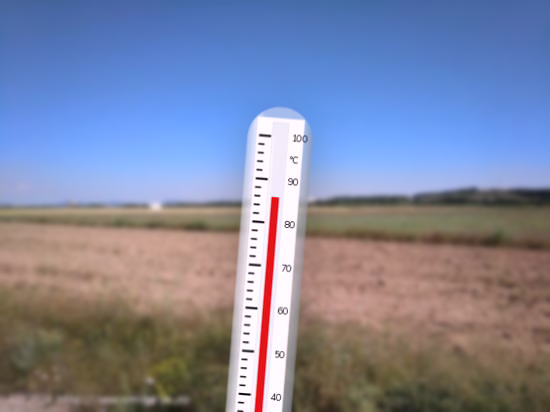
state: 86 °C
